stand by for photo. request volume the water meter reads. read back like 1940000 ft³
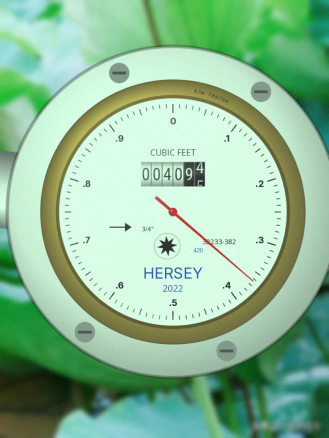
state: 4094.36 ft³
